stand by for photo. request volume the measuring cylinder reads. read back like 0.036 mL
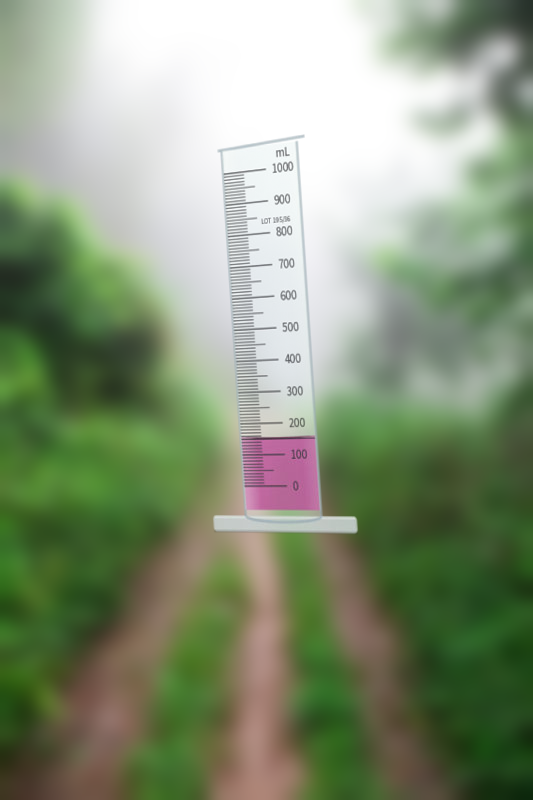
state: 150 mL
